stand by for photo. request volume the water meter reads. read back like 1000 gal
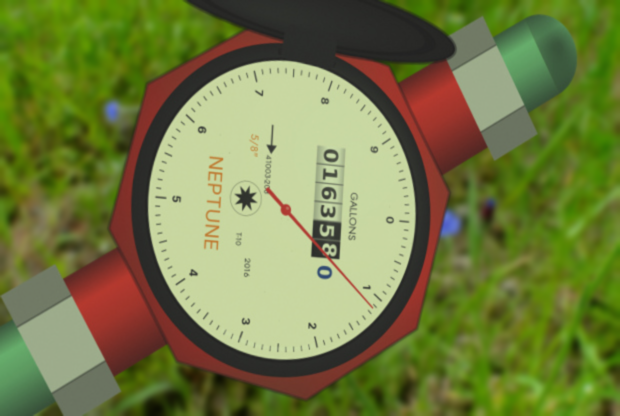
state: 163581.1 gal
